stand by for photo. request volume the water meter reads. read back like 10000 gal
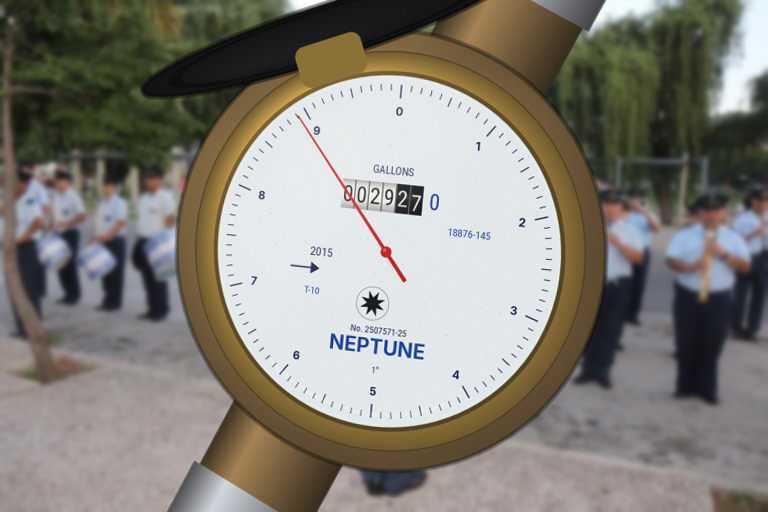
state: 29268.9 gal
